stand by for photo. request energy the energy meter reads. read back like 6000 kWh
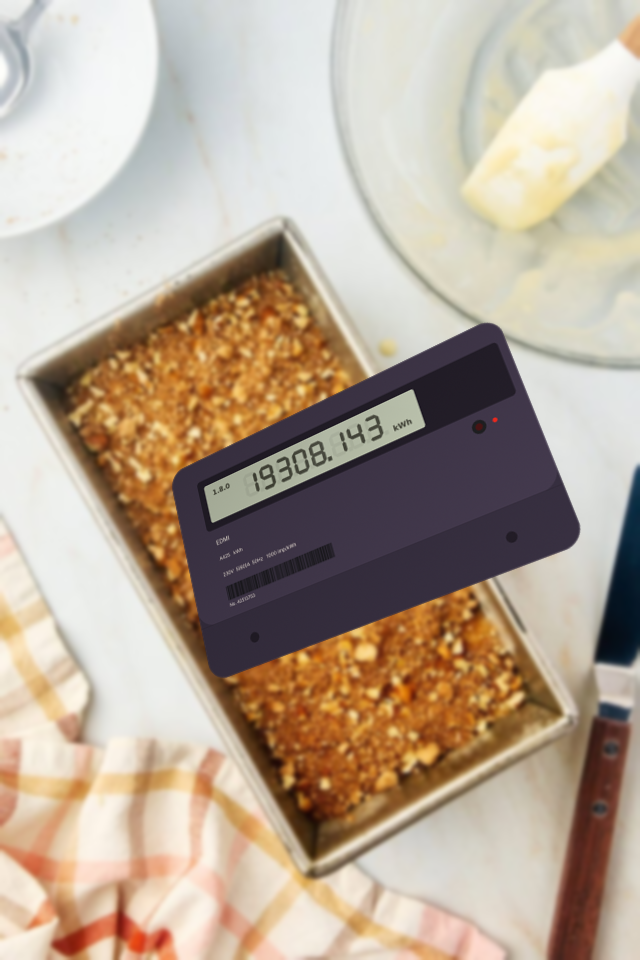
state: 19308.143 kWh
